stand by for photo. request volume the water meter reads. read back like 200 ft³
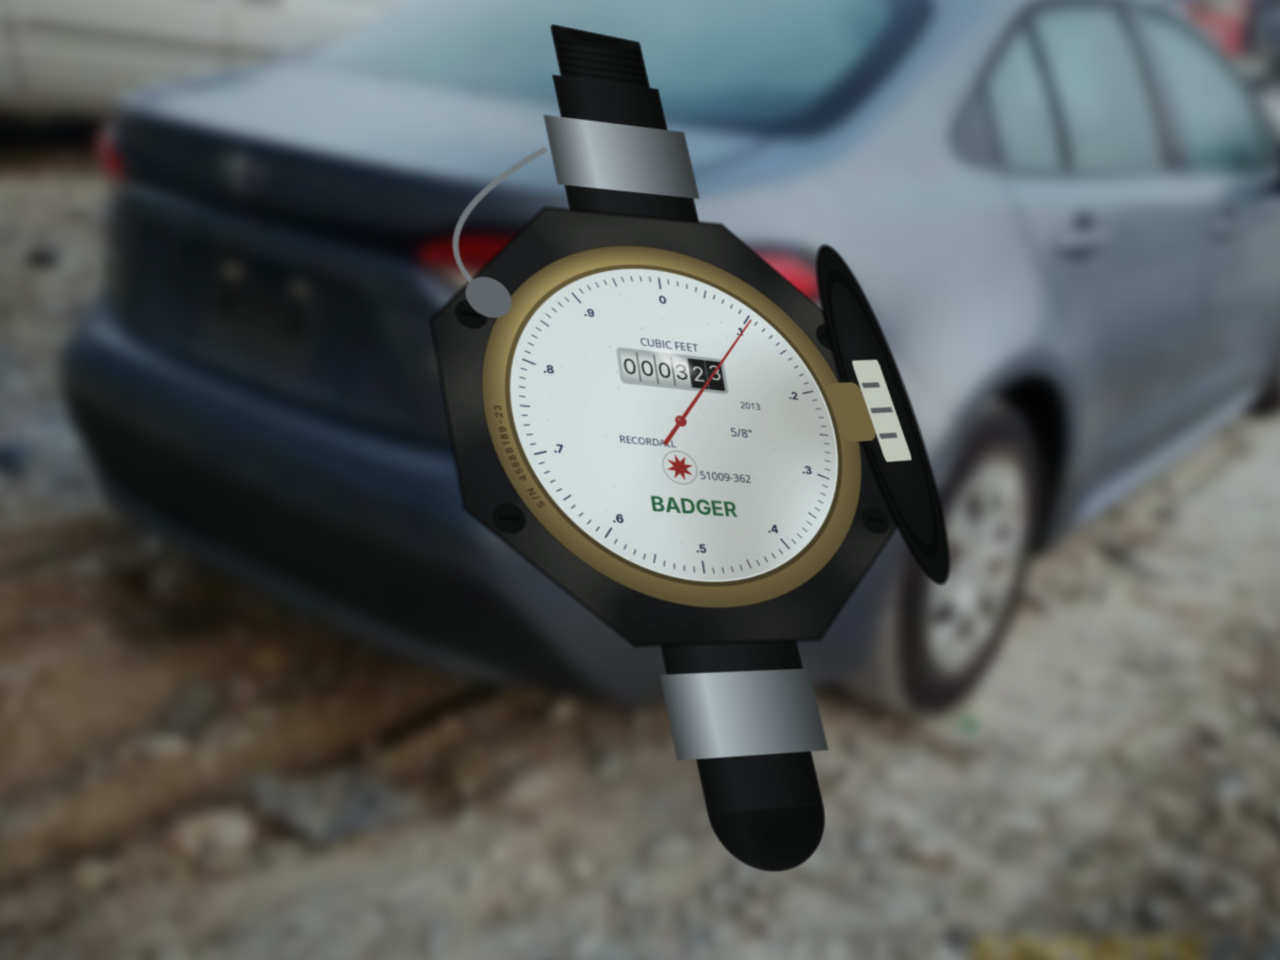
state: 323.10 ft³
